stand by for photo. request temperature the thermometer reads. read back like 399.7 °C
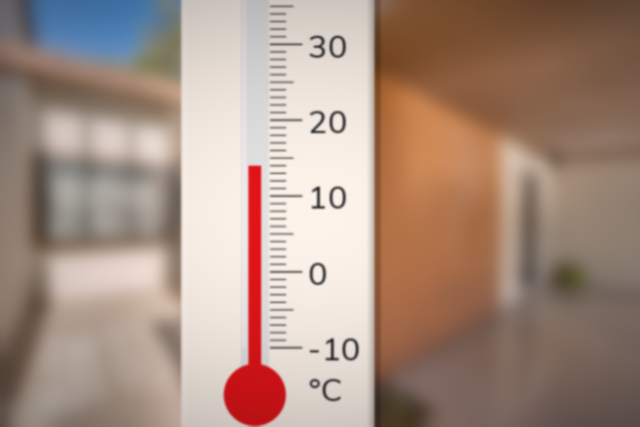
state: 14 °C
